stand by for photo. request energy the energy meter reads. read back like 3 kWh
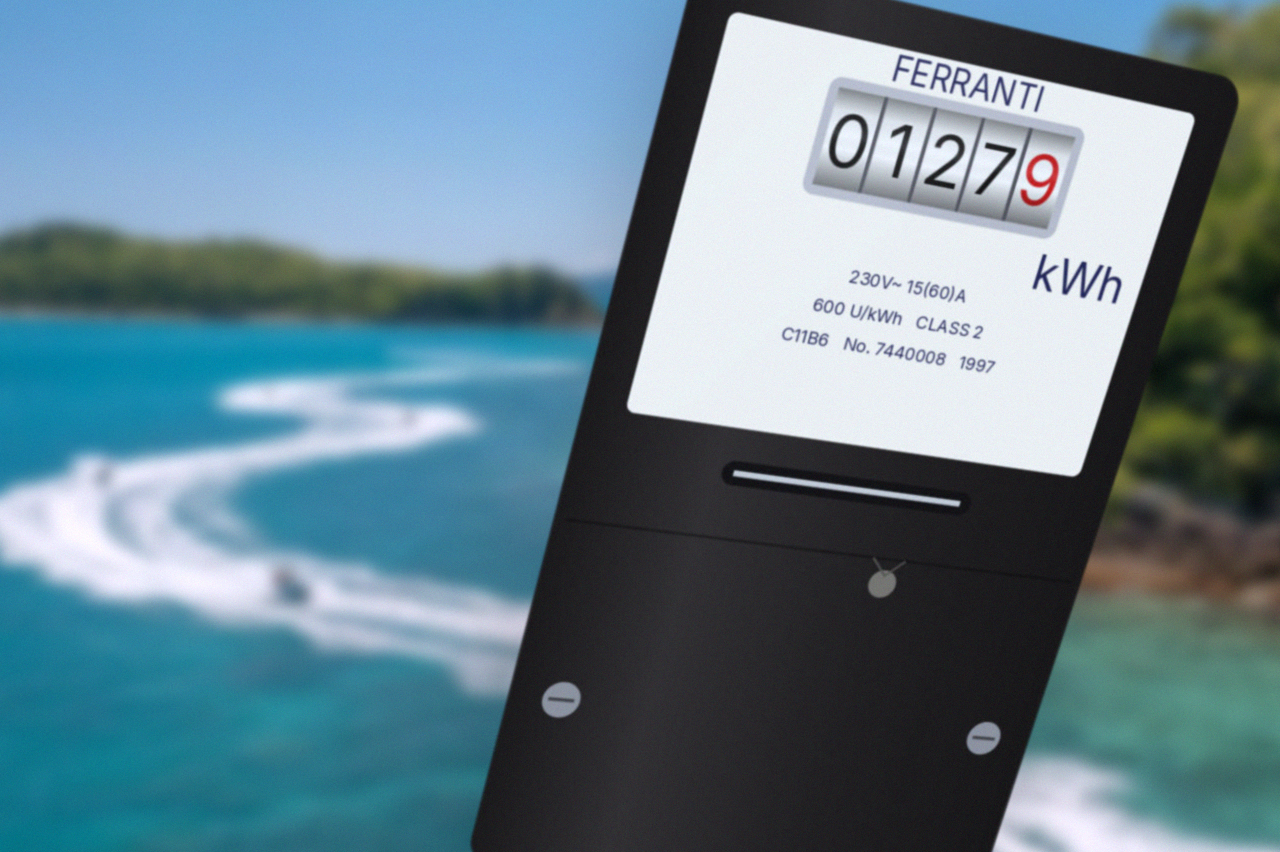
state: 127.9 kWh
